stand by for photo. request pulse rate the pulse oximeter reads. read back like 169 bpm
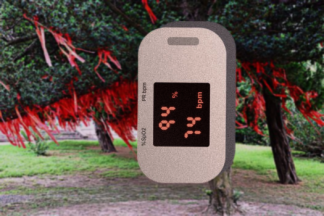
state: 74 bpm
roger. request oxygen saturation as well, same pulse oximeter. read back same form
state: 94 %
